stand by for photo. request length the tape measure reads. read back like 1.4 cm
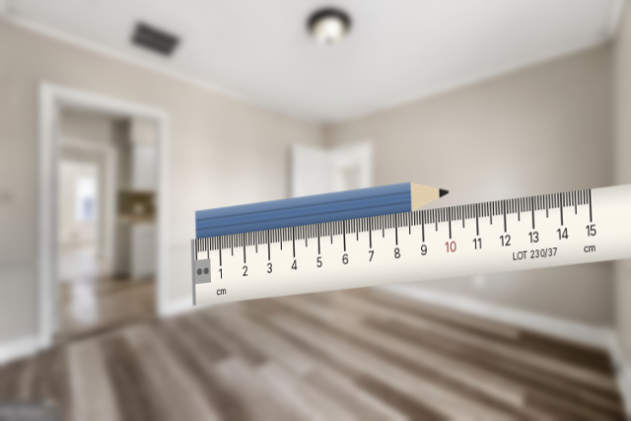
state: 10 cm
